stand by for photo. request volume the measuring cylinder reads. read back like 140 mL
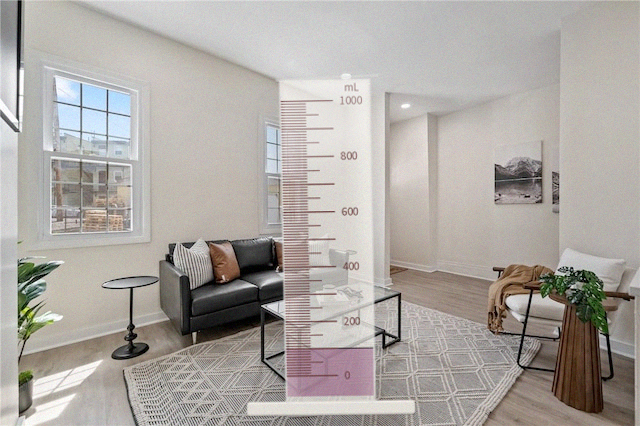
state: 100 mL
